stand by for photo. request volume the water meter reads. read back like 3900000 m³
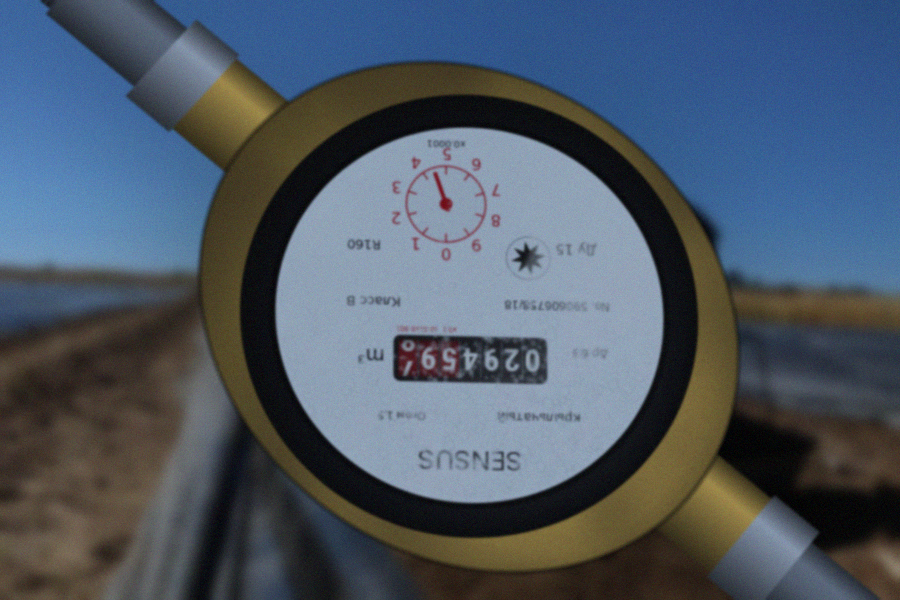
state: 294.5974 m³
